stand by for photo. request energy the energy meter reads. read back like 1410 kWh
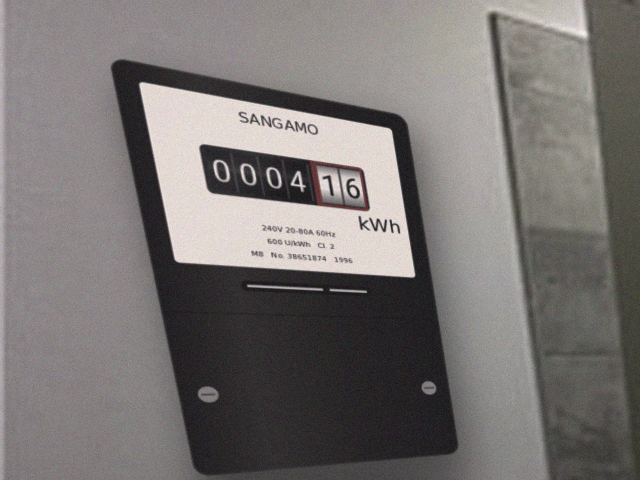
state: 4.16 kWh
